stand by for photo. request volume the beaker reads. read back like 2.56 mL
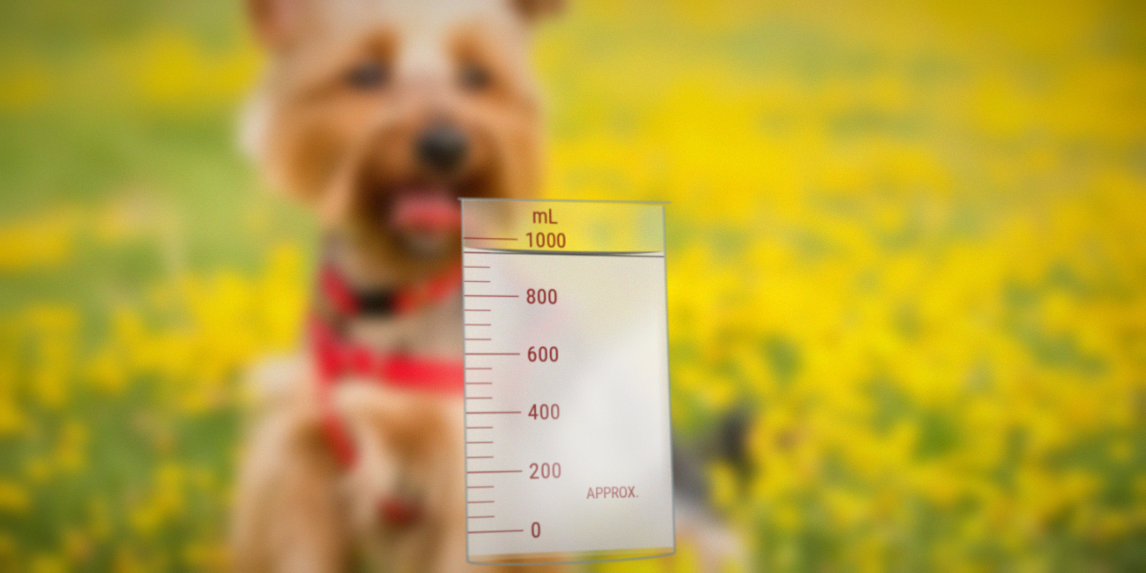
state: 950 mL
